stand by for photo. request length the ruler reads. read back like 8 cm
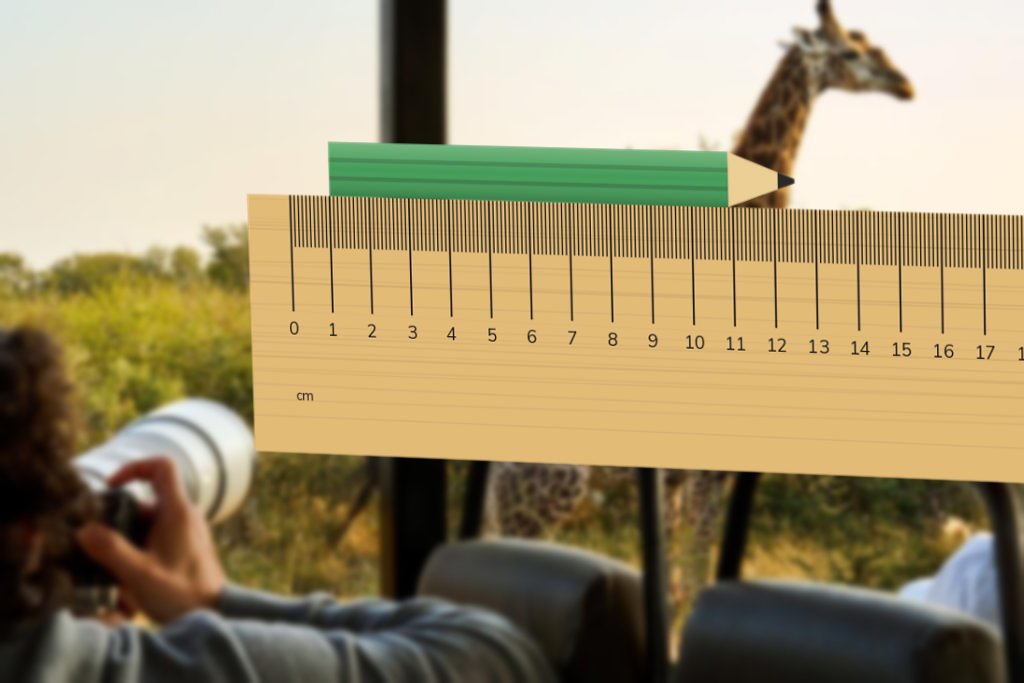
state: 11.5 cm
